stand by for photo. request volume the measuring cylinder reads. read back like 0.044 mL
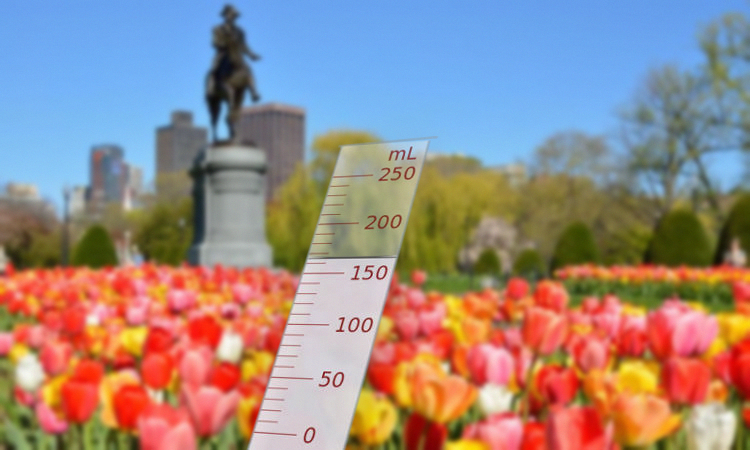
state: 165 mL
